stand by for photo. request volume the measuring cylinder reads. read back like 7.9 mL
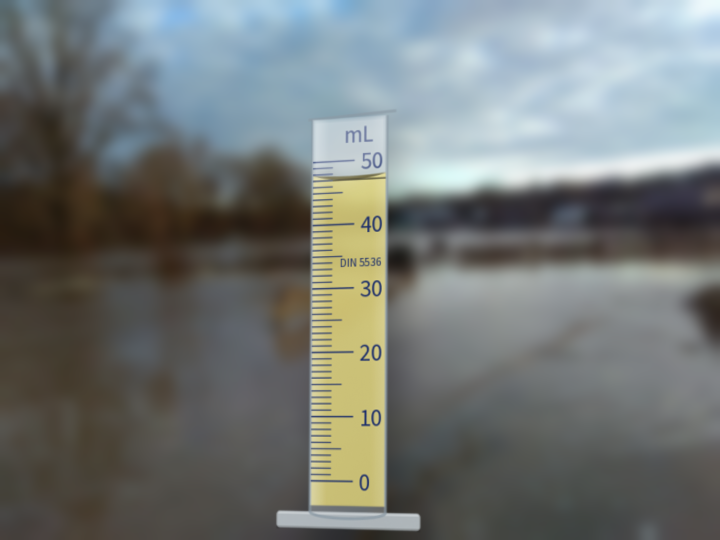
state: 47 mL
